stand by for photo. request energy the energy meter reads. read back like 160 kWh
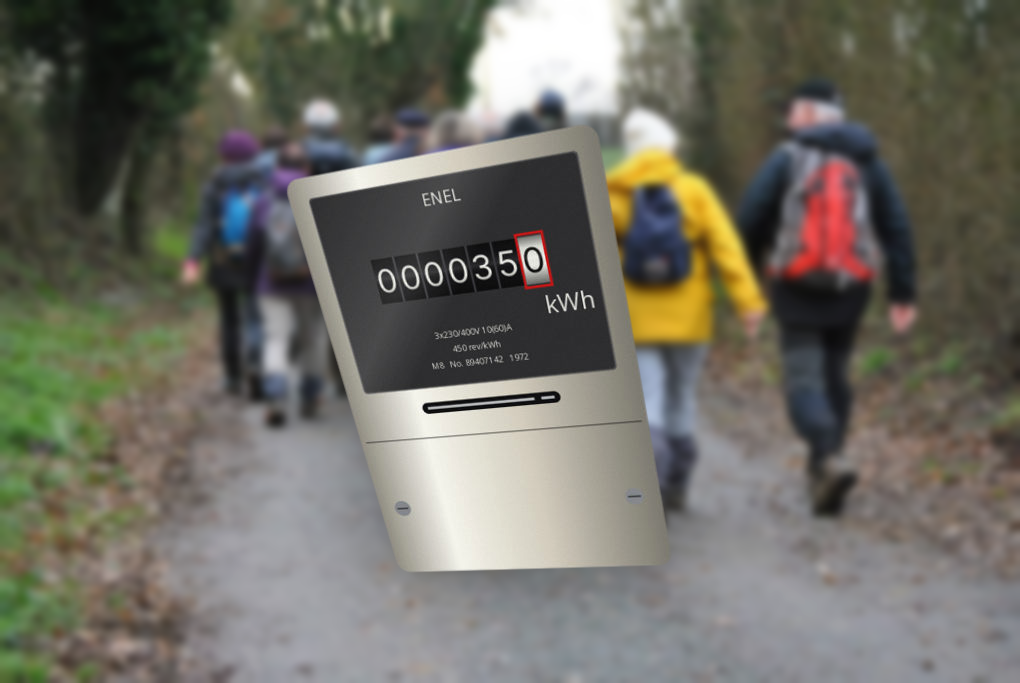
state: 35.0 kWh
